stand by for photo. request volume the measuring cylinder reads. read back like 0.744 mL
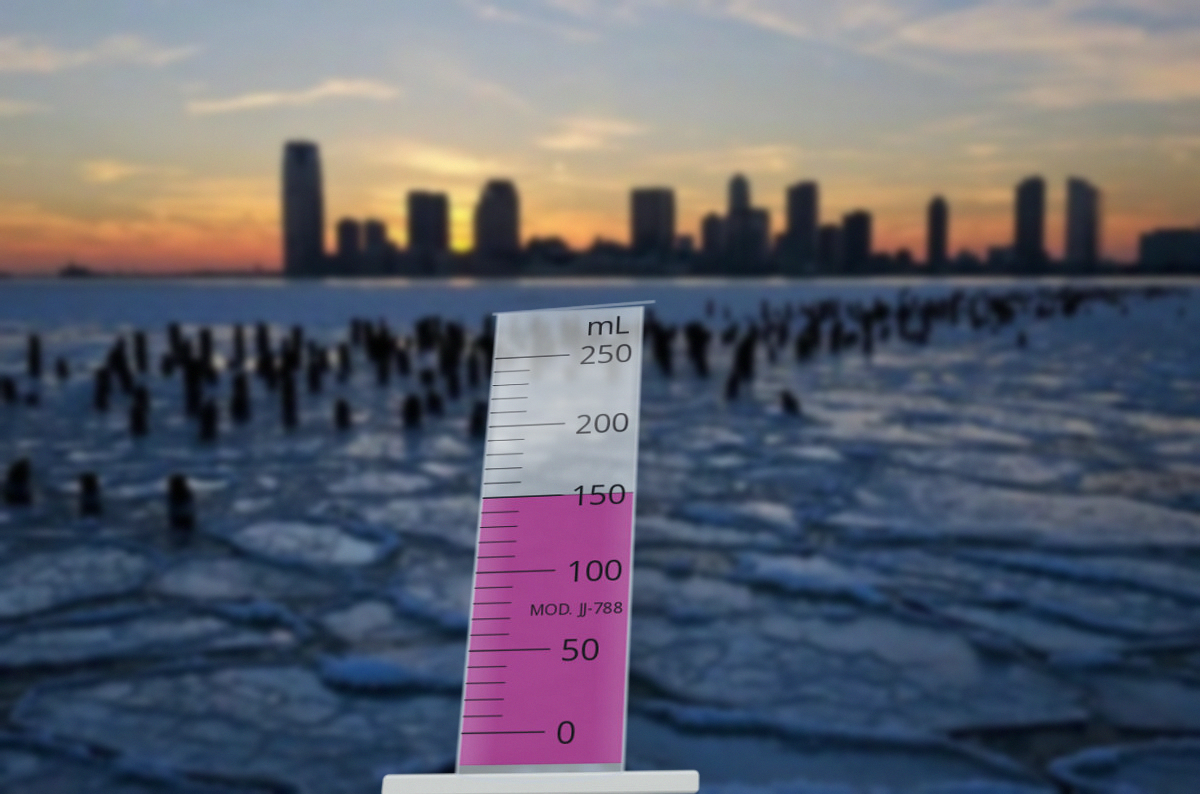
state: 150 mL
